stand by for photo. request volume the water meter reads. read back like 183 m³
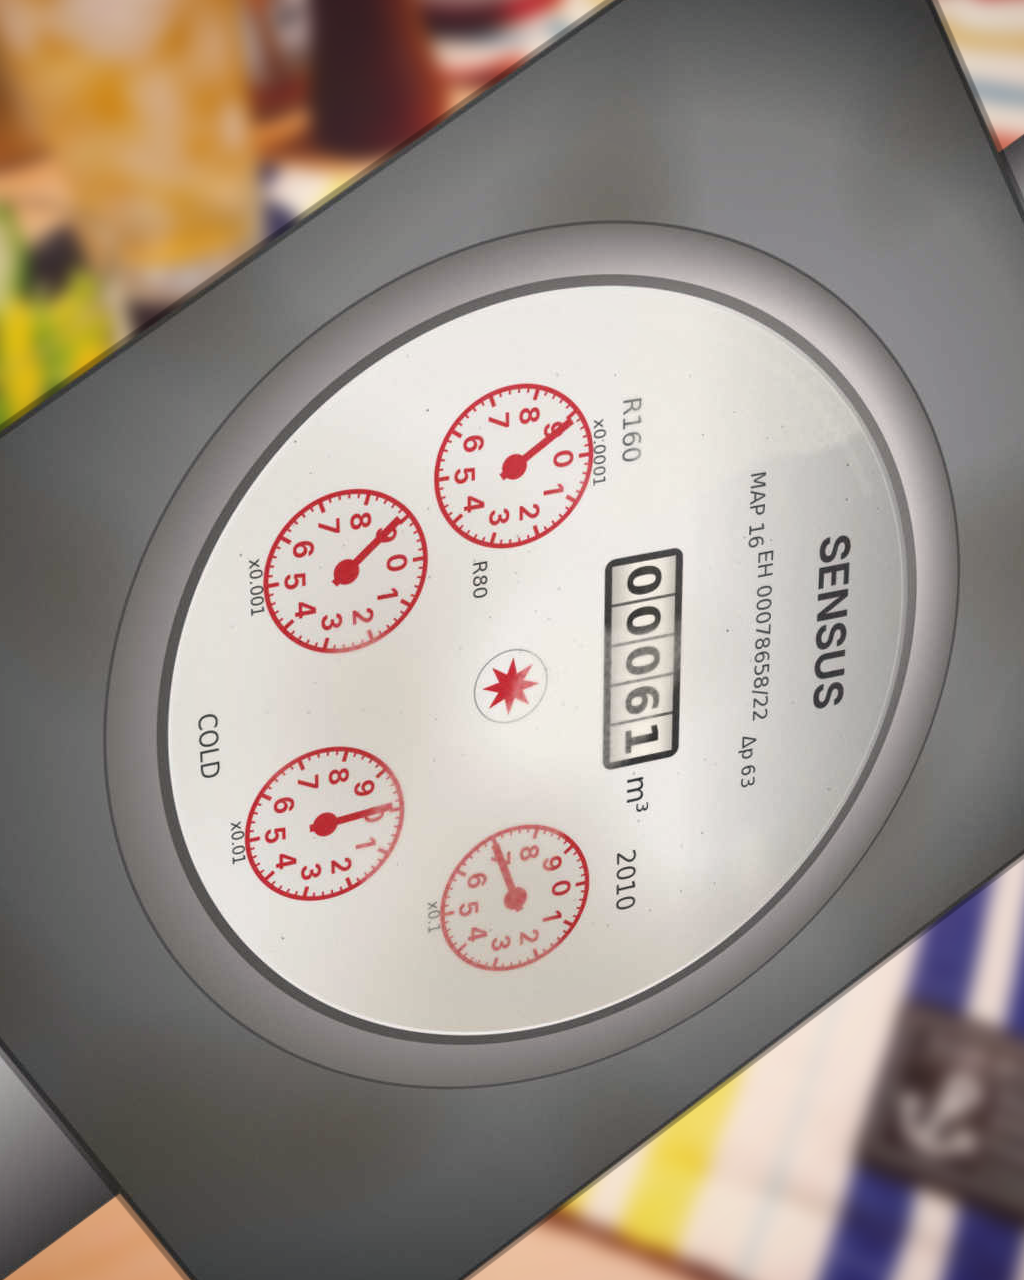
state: 61.6989 m³
